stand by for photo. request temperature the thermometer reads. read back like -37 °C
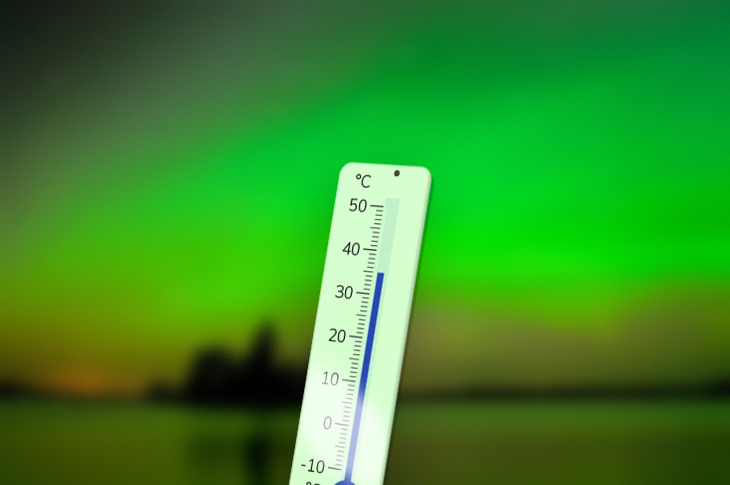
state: 35 °C
